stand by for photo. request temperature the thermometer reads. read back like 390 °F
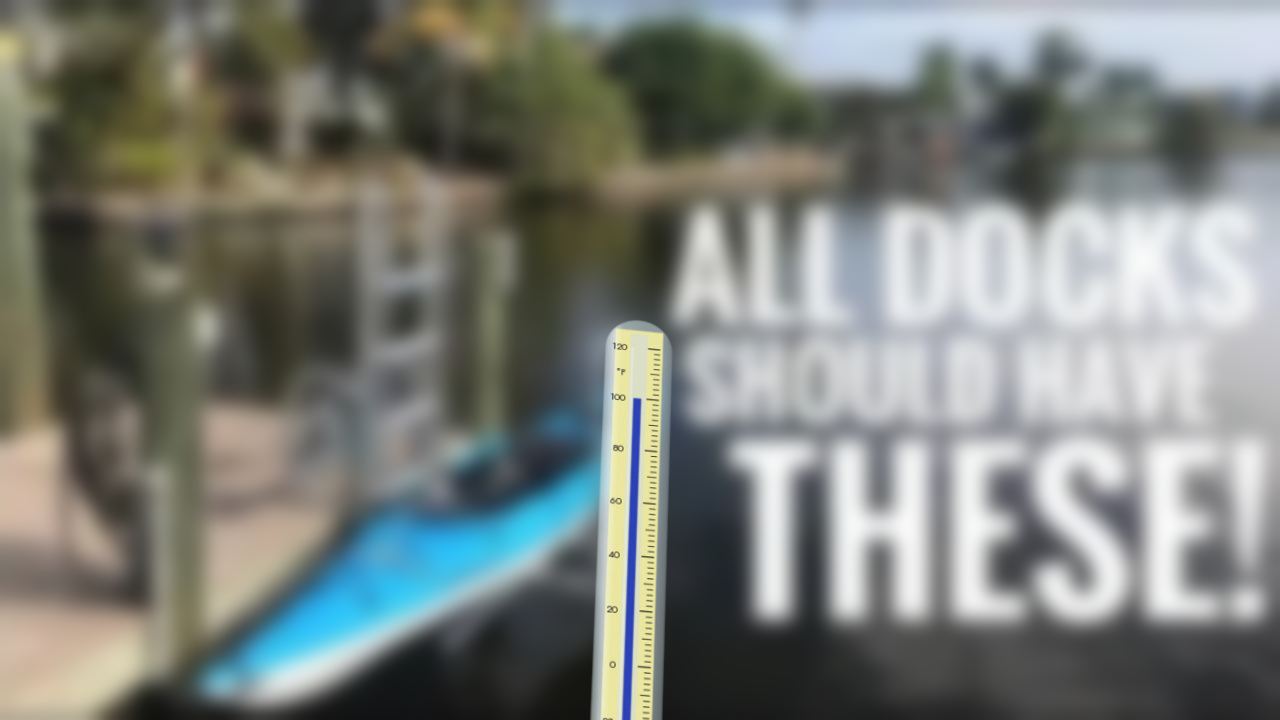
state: 100 °F
